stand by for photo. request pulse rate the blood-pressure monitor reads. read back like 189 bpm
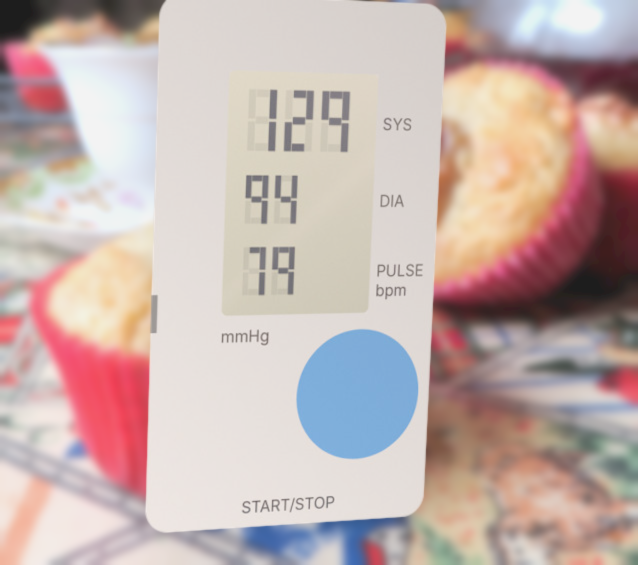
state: 79 bpm
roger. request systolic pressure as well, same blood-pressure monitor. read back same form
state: 129 mmHg
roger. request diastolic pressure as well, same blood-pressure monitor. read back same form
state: 94 mmHg
